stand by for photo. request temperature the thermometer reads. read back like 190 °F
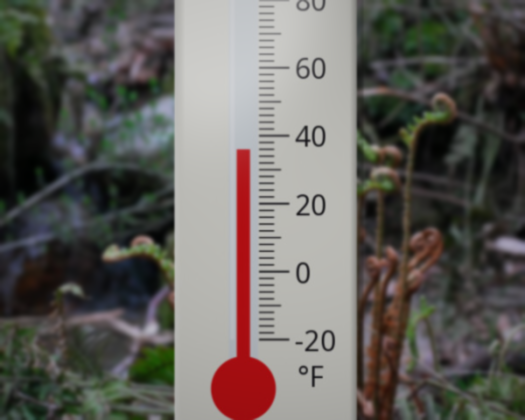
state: 36 °F
